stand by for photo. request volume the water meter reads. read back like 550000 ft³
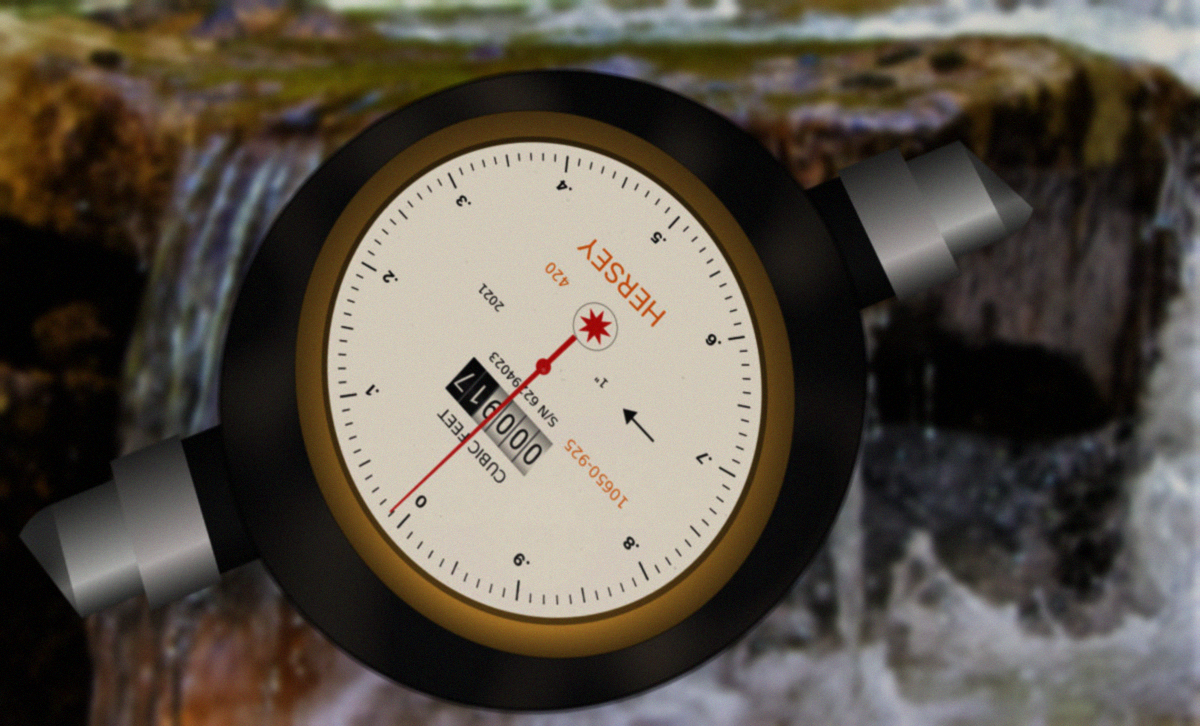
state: 917.01 ft³
